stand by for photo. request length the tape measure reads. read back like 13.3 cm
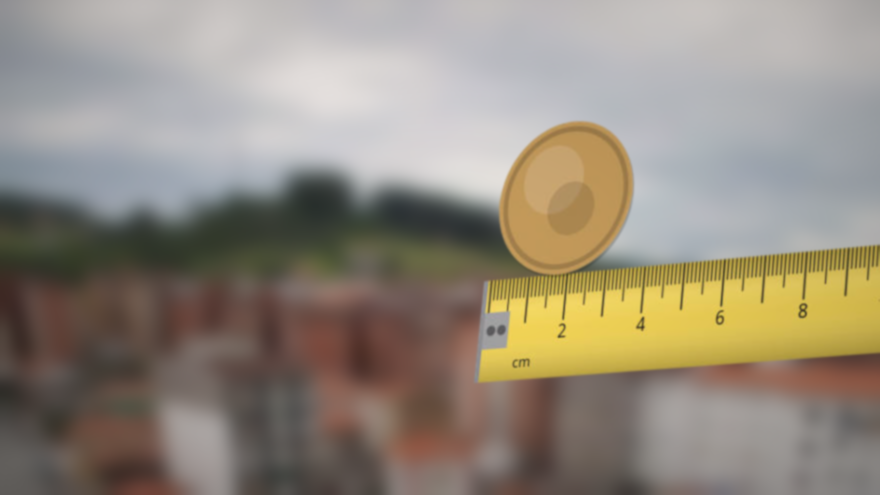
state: 3.5 cm
